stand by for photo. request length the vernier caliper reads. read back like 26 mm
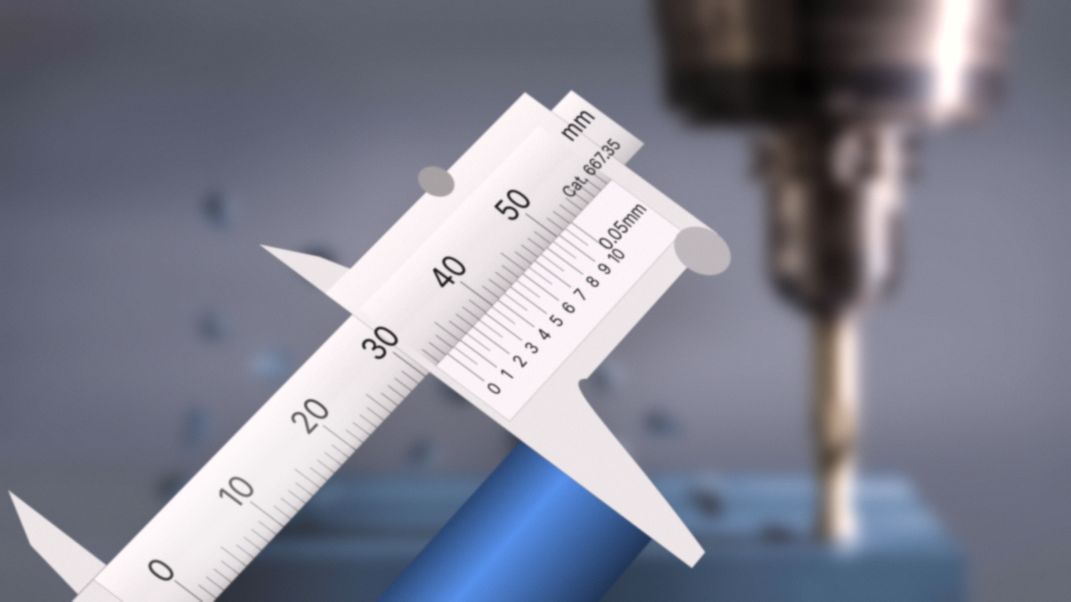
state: 33.2 mm
